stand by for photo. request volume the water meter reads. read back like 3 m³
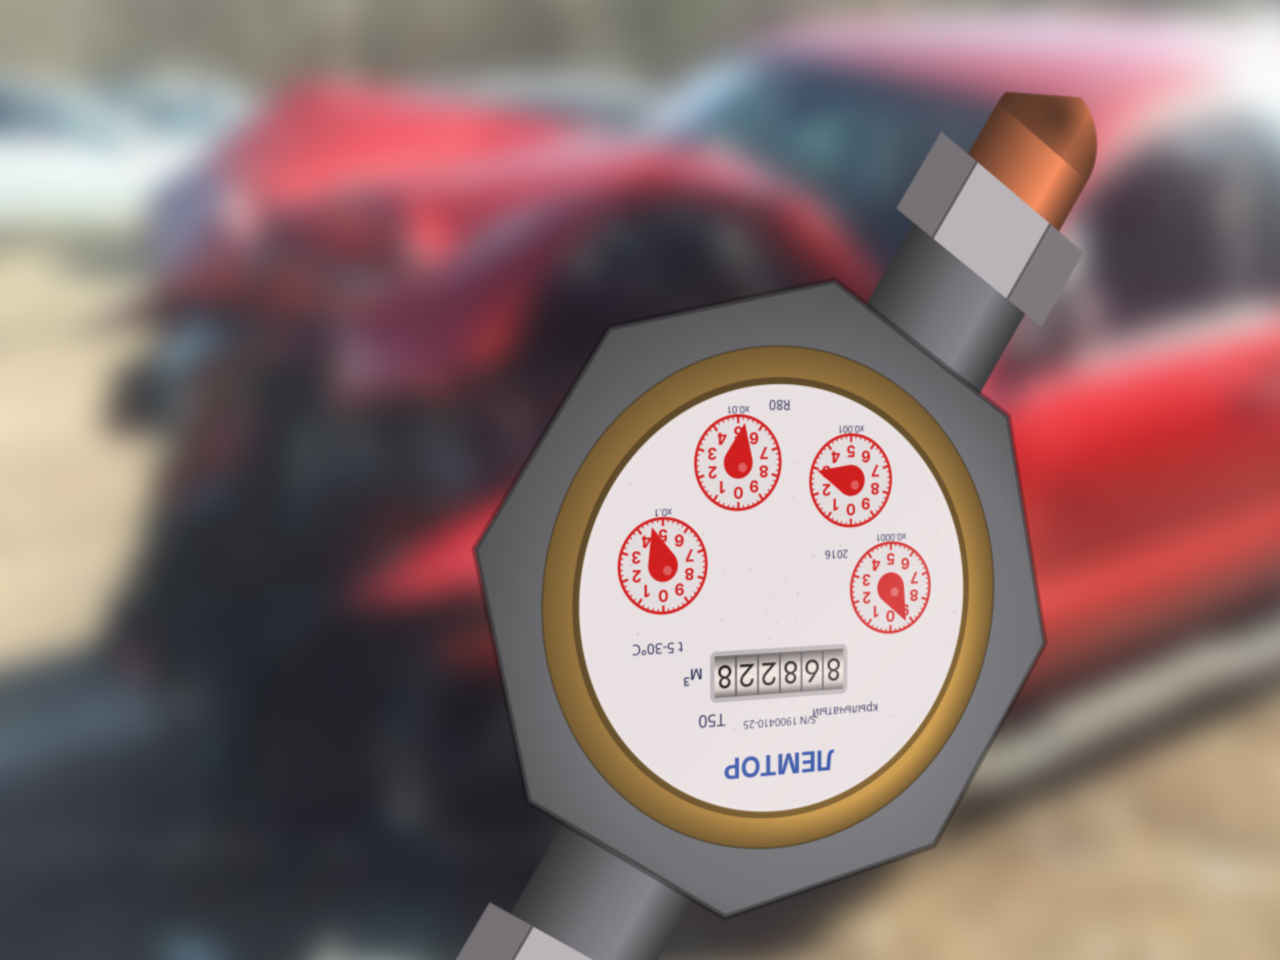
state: 868228.4529 m³
